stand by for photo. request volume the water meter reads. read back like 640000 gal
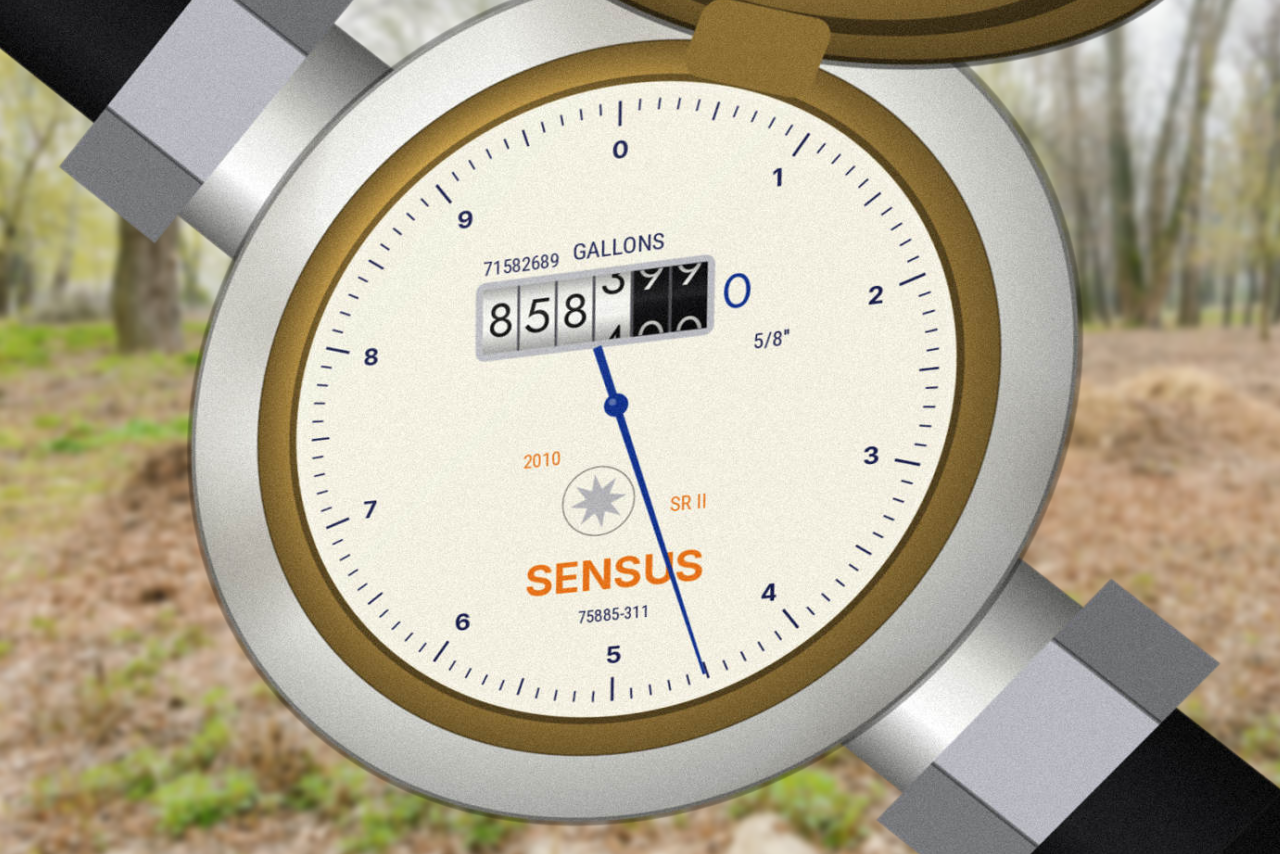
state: 8583994.5 gal
